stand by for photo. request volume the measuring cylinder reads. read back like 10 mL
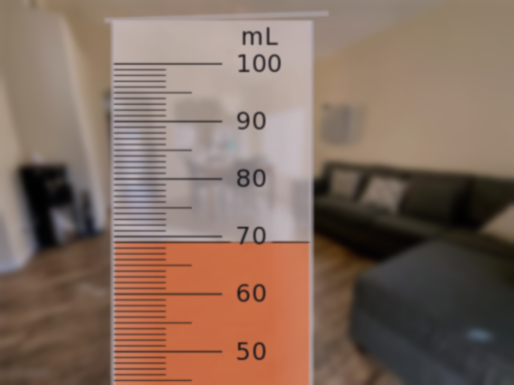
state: 69 mL
